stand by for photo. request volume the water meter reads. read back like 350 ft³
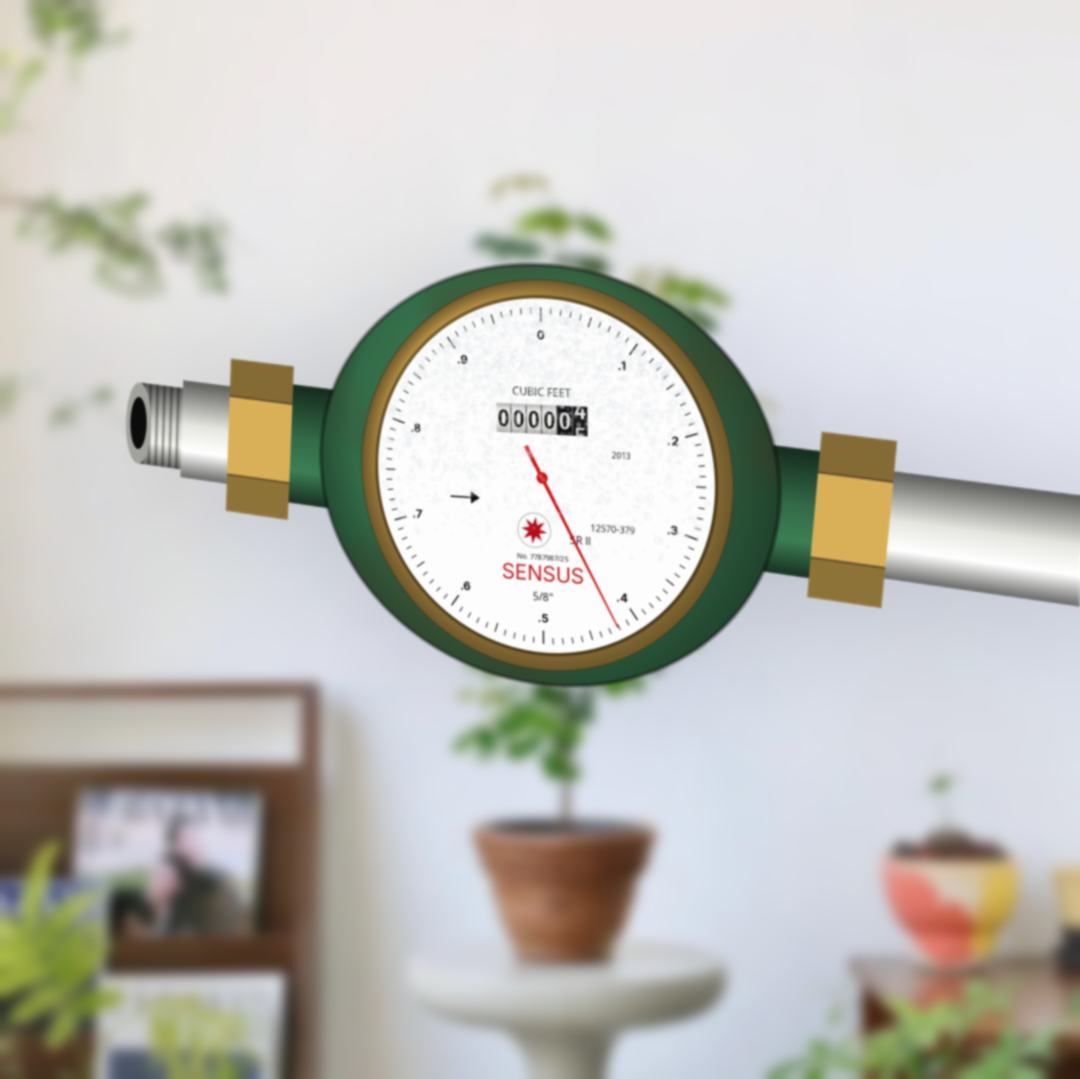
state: 4.42 ft³
